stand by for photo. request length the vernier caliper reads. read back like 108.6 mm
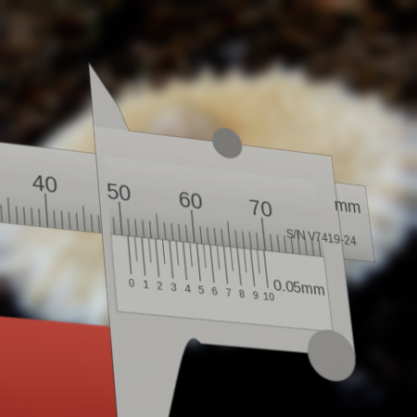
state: 50.8 mm
